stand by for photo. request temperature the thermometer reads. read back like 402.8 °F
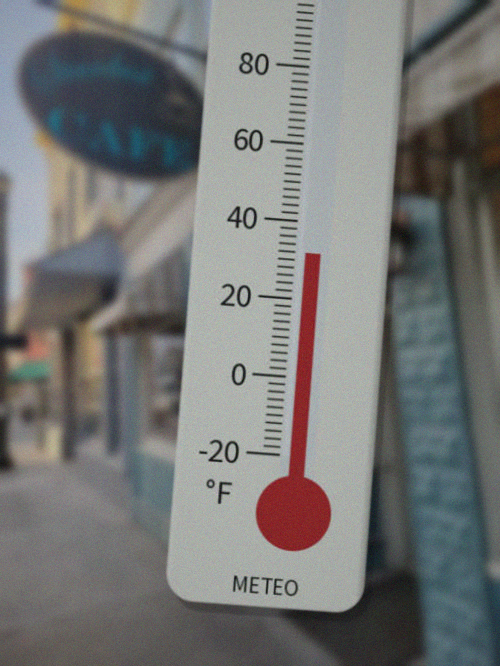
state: 32 °F
